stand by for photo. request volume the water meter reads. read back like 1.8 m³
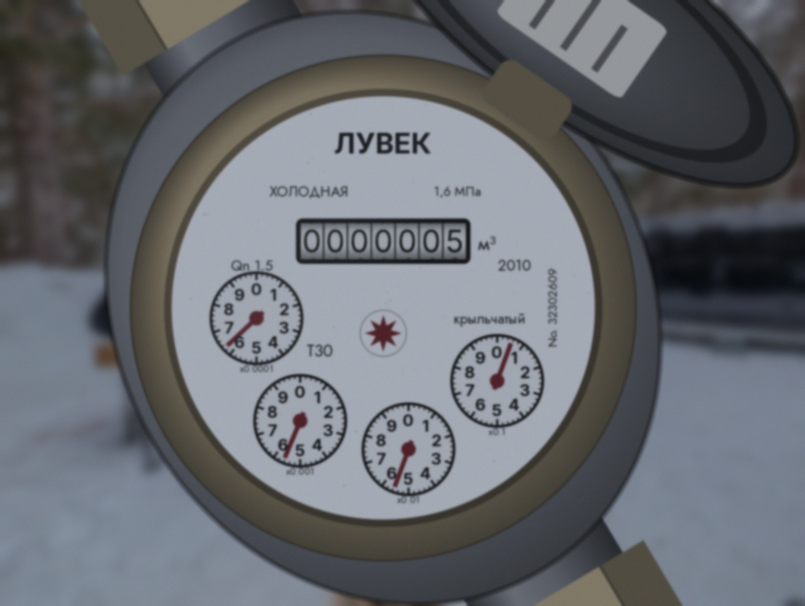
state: 5.0556 m³
